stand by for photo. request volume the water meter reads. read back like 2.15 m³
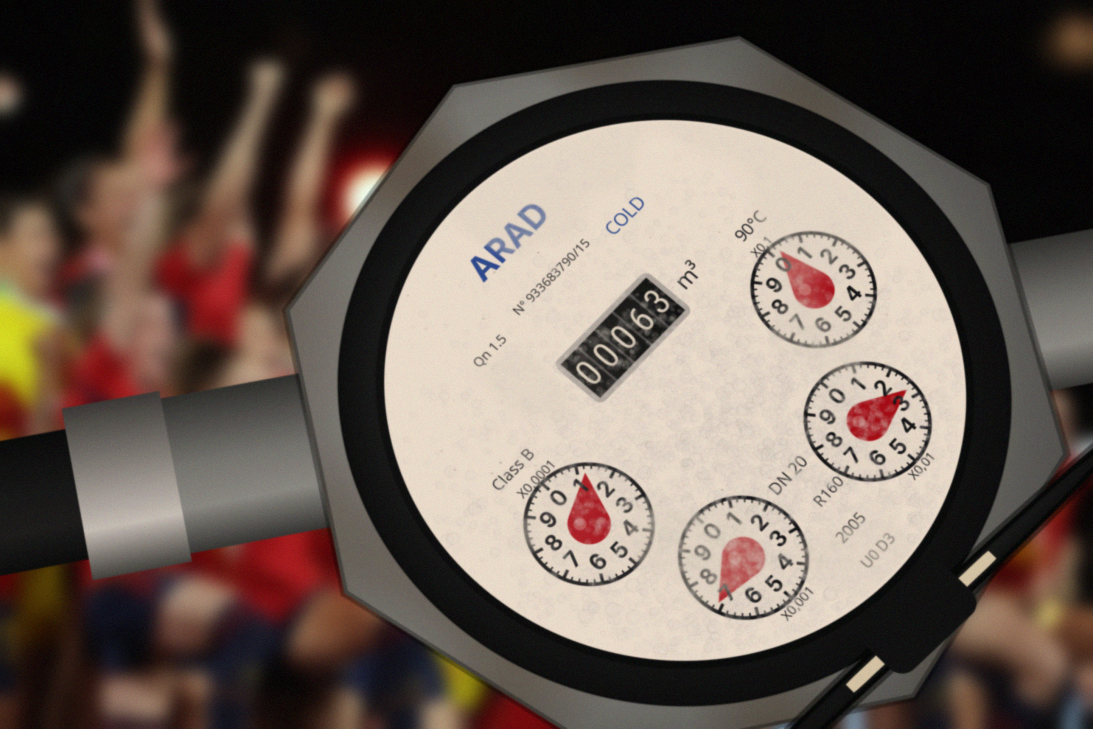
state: 63.0271 m³
